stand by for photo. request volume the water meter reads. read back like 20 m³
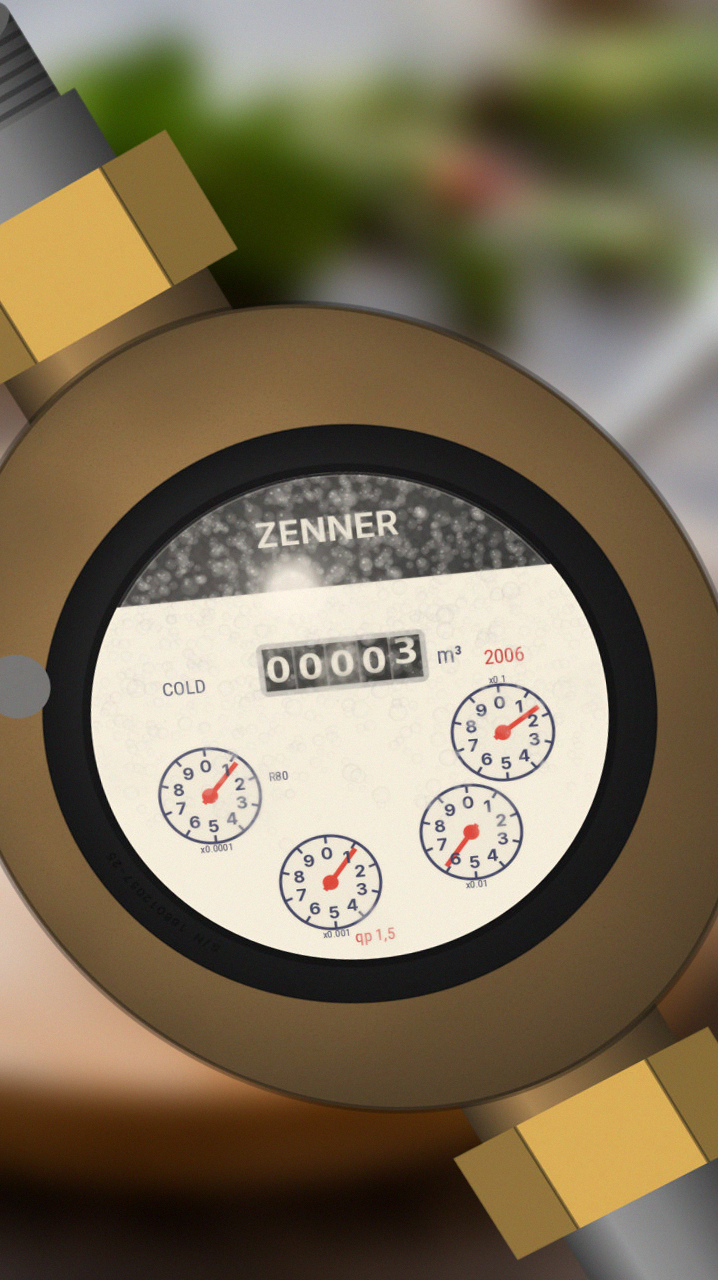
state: 3.1611 m³
